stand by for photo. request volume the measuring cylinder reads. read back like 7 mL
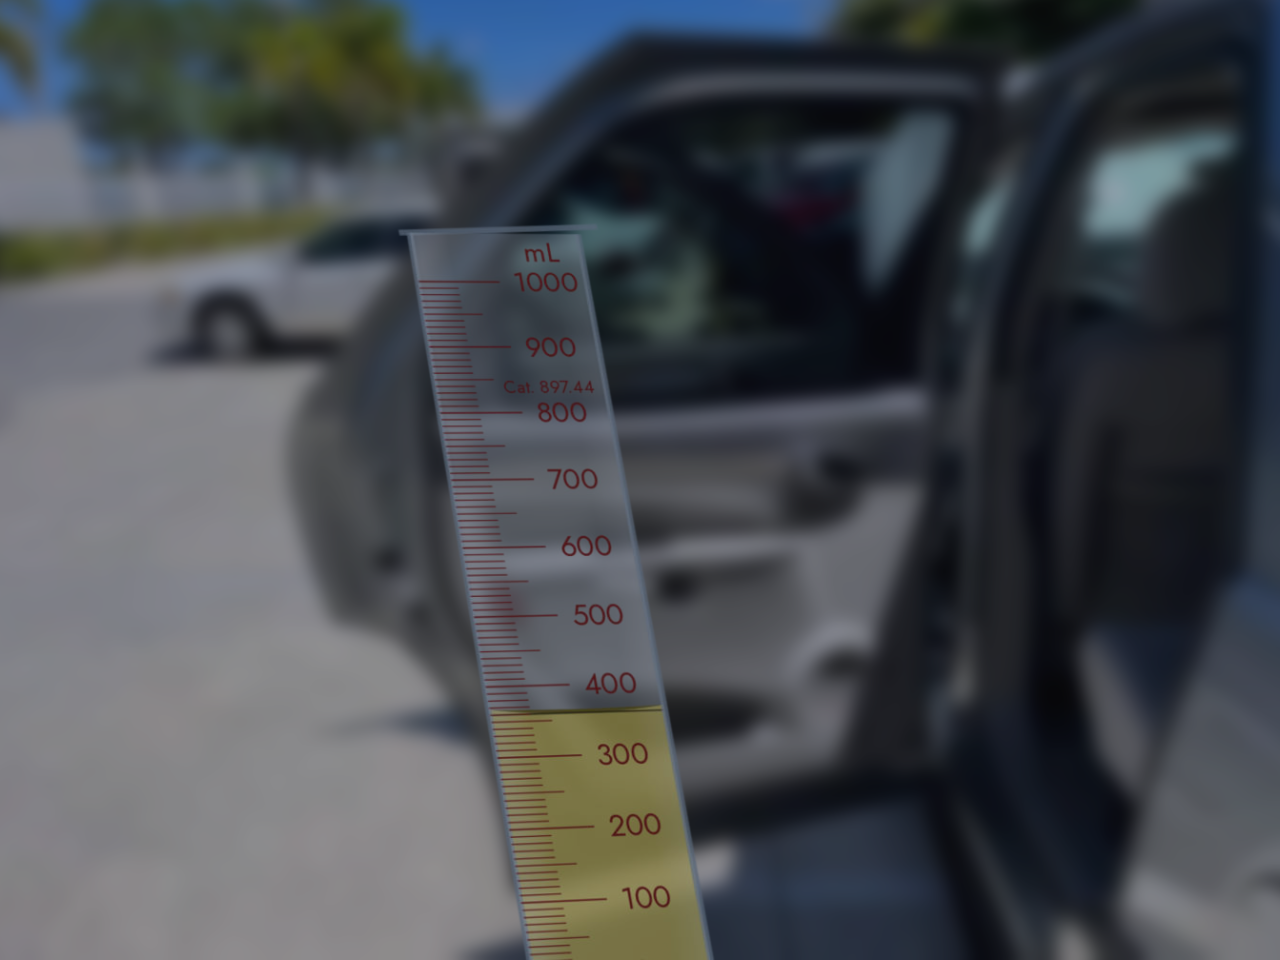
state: 360 mL
